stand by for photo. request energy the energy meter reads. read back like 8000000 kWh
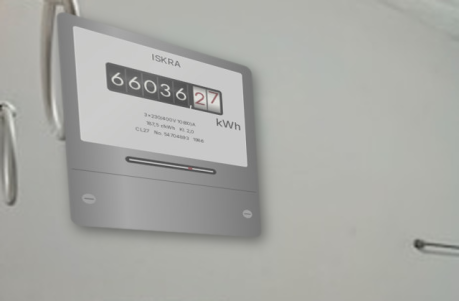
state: 66036.27 kWh
